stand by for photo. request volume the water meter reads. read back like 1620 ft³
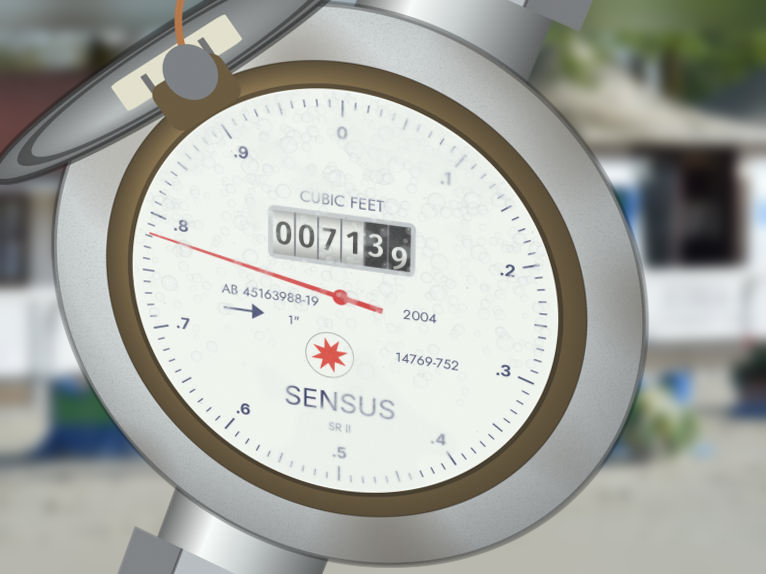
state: 7138.78 ft³
